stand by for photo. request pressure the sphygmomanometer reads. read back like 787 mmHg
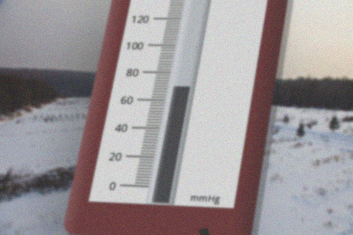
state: 70 mmHg
